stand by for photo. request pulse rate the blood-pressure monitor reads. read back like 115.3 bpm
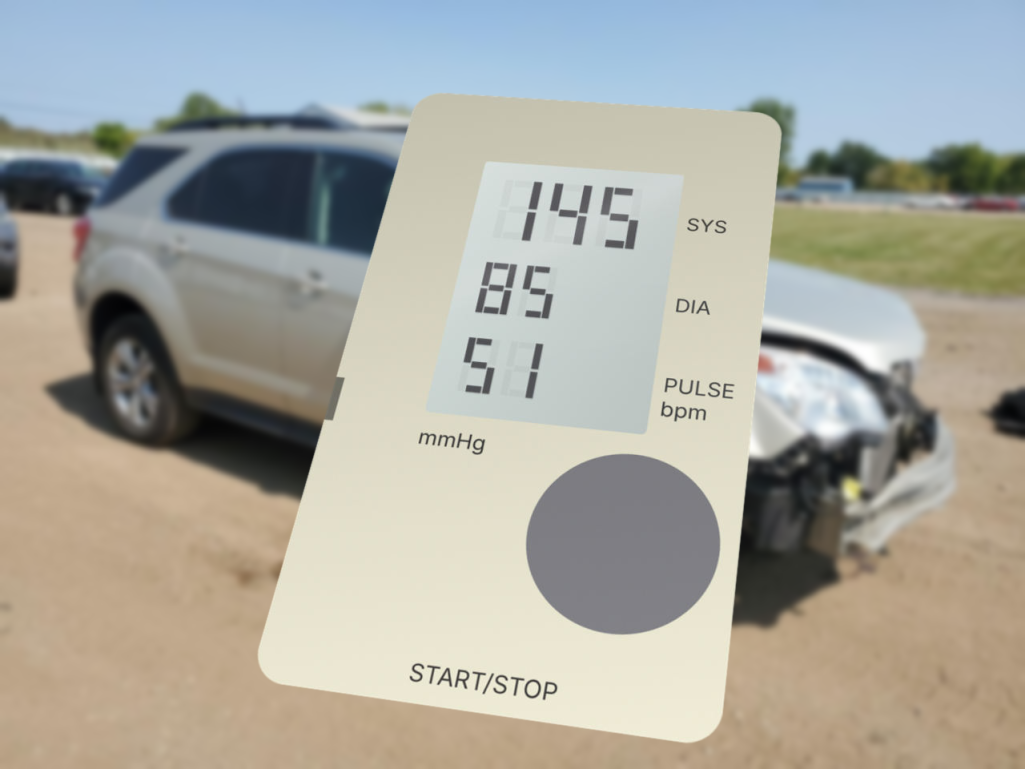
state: 51 bpm
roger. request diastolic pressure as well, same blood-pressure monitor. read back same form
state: 85 mmHg
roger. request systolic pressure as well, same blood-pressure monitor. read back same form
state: 145 mmHg
